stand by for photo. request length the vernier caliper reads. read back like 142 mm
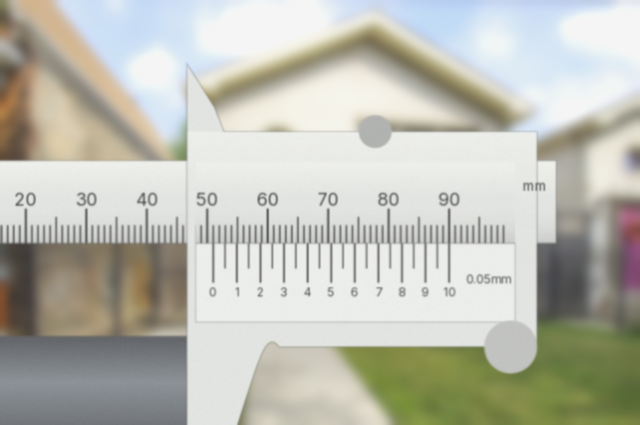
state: 51.0 mm
